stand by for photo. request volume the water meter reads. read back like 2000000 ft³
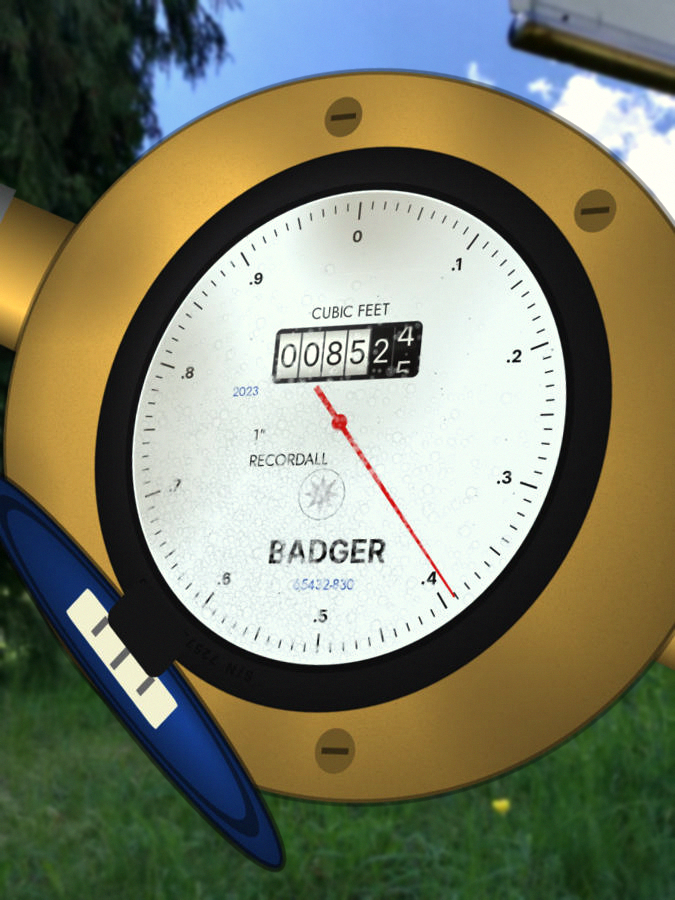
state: 8524.39 ft³
